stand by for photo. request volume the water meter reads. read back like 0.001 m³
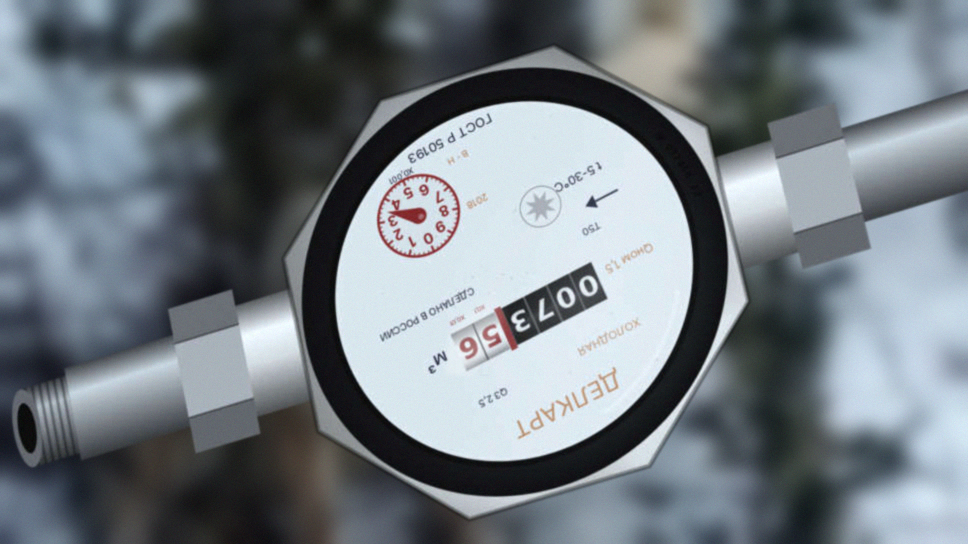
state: 73.563 m³
